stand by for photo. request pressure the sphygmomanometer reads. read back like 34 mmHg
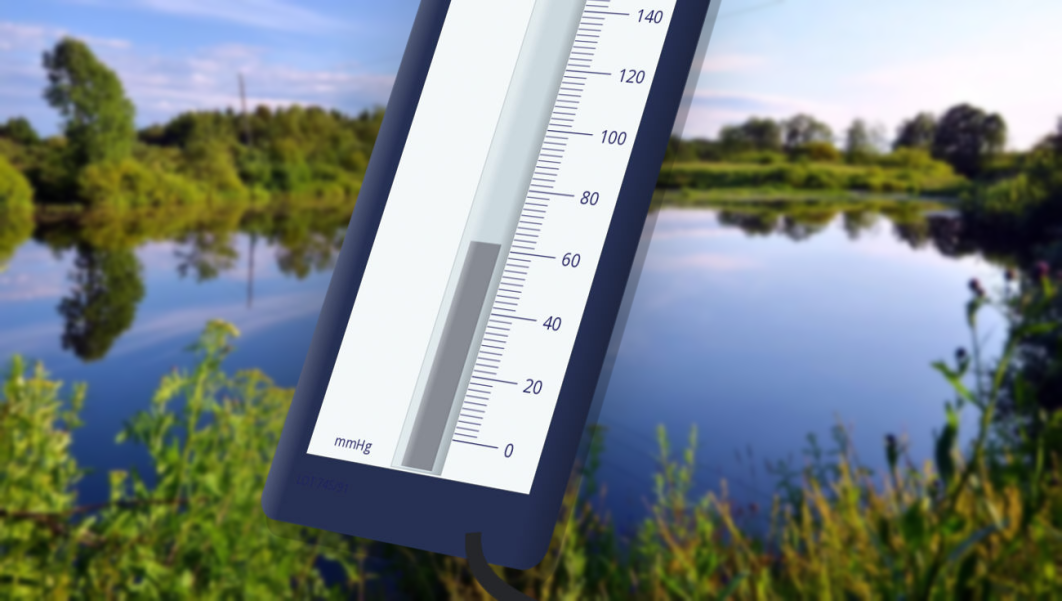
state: 62 mmHg
